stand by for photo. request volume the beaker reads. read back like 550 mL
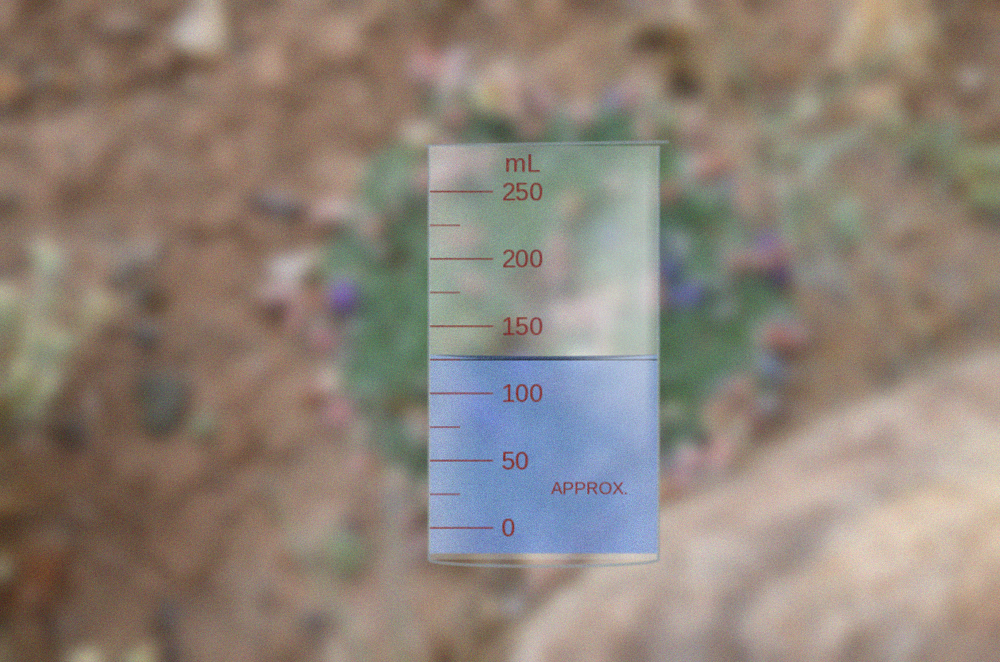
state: 125 mL
